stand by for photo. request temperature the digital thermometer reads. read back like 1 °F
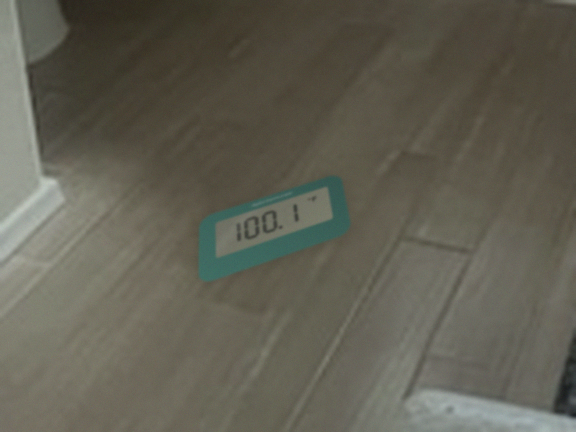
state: 100.1 °F
